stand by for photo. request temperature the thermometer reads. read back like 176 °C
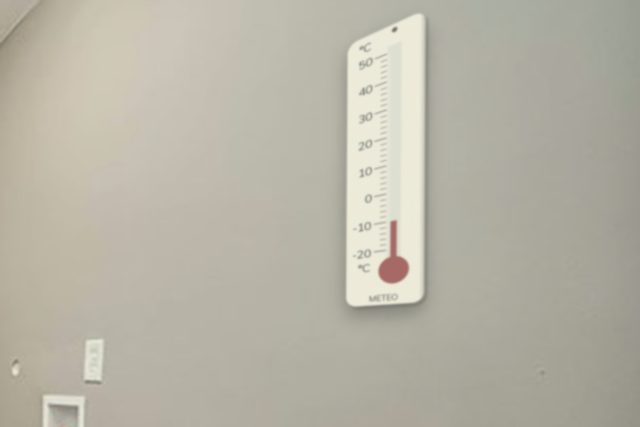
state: -10 °C
